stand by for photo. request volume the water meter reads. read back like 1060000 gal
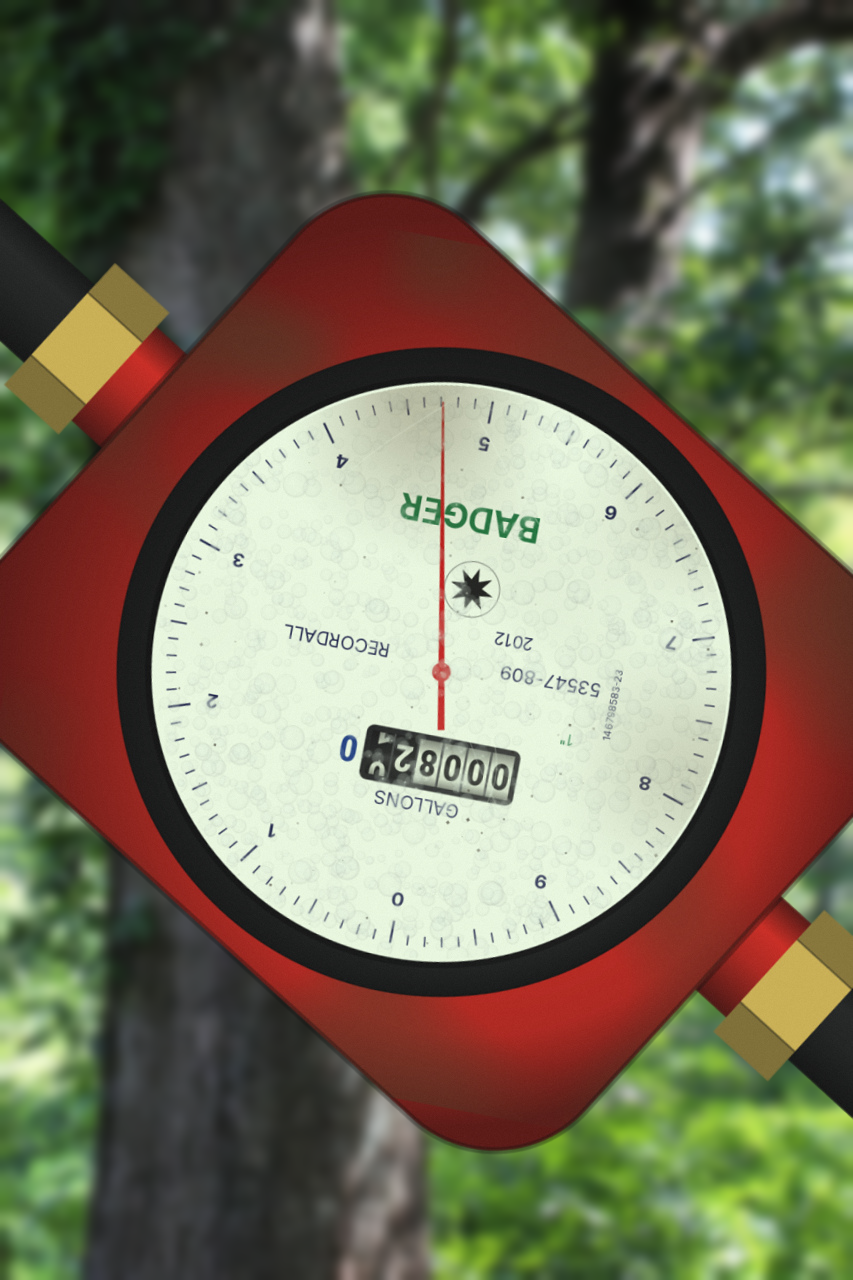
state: 8204.7 gal
